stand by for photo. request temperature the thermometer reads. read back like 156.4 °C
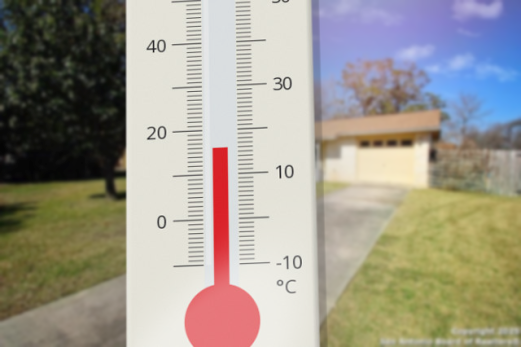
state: 16 °C
